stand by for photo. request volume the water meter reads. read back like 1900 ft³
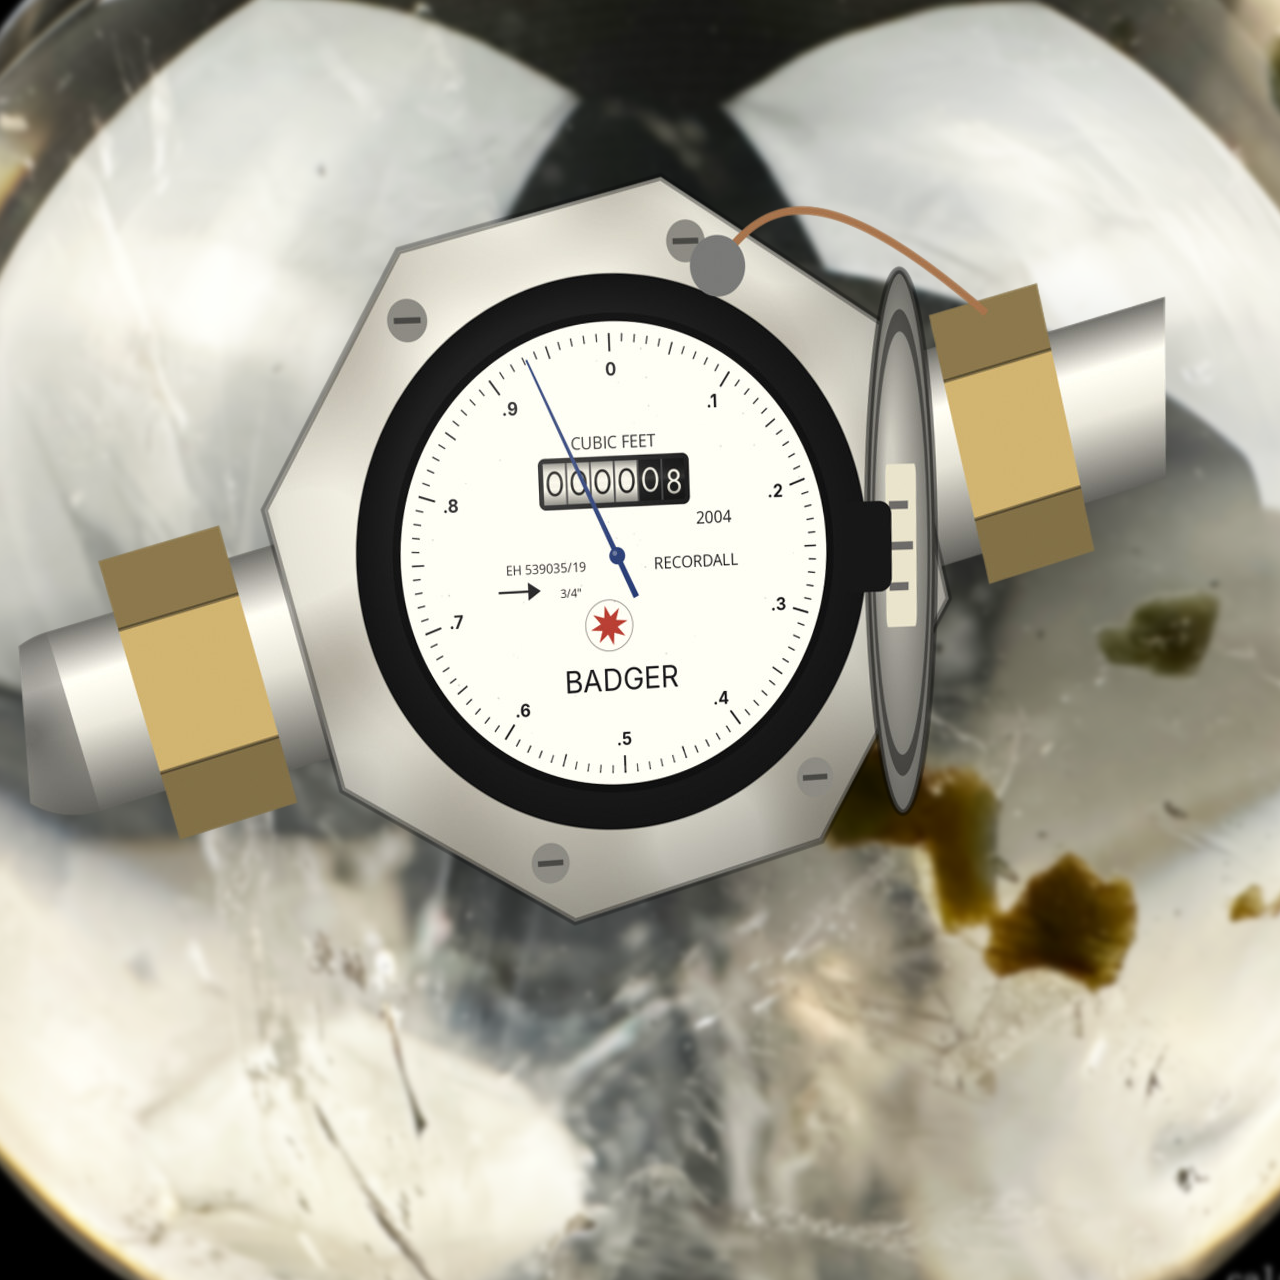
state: 7.93 ft³
